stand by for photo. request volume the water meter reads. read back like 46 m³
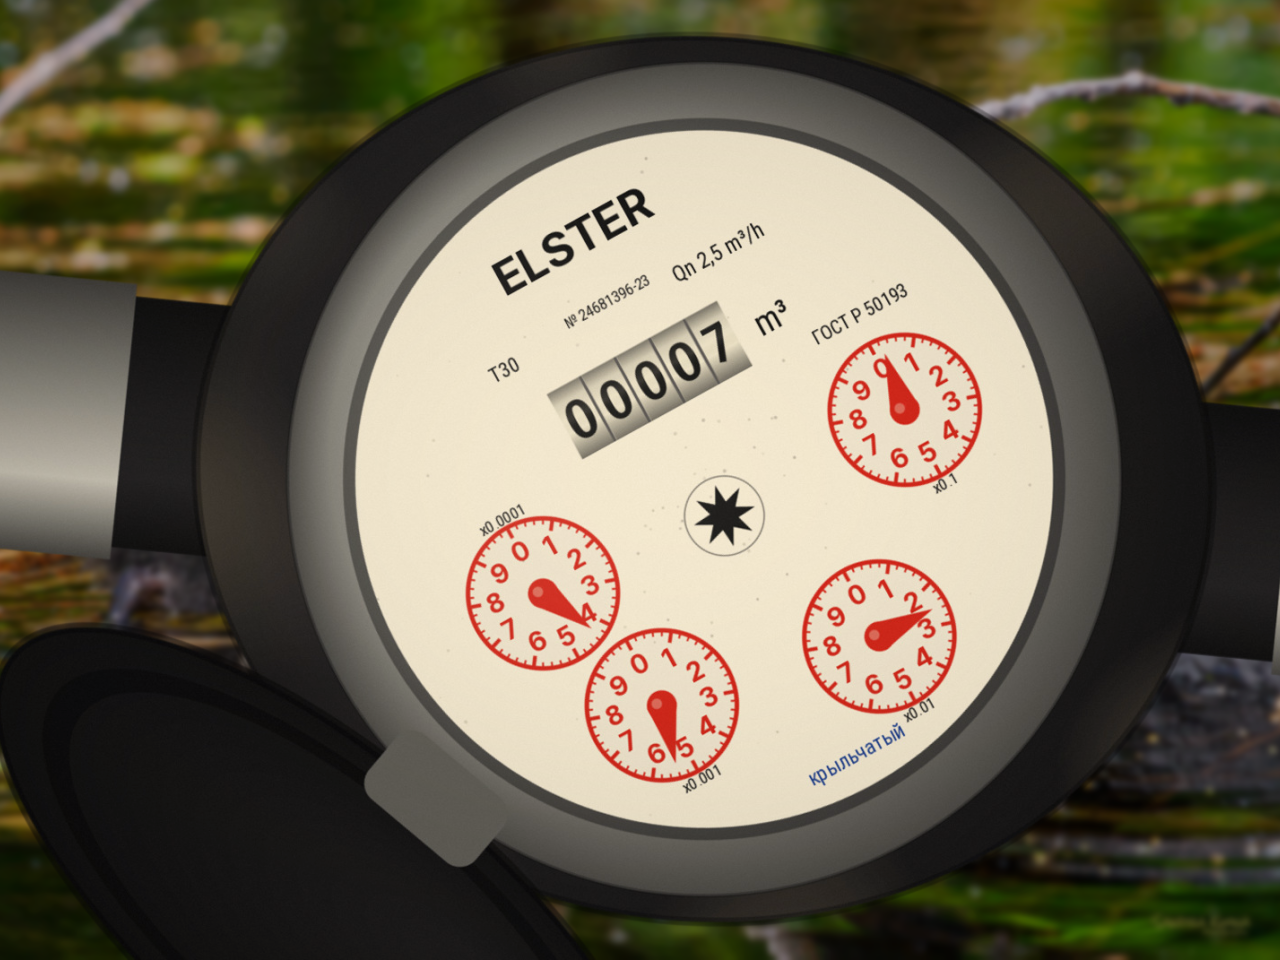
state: 7.0254 m³
